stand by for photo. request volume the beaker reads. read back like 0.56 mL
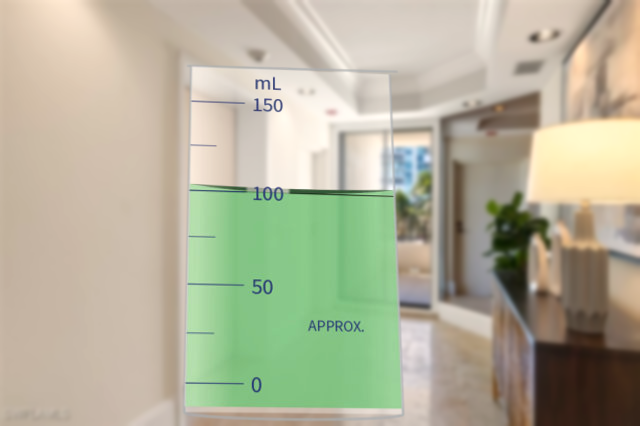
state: 100 mL
